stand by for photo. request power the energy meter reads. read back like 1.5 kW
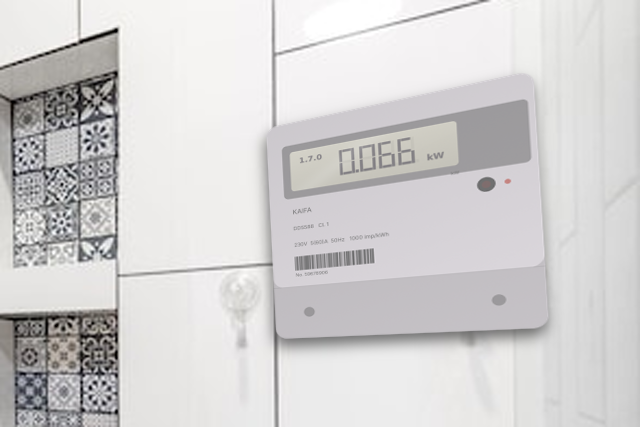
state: 0.066 kW
